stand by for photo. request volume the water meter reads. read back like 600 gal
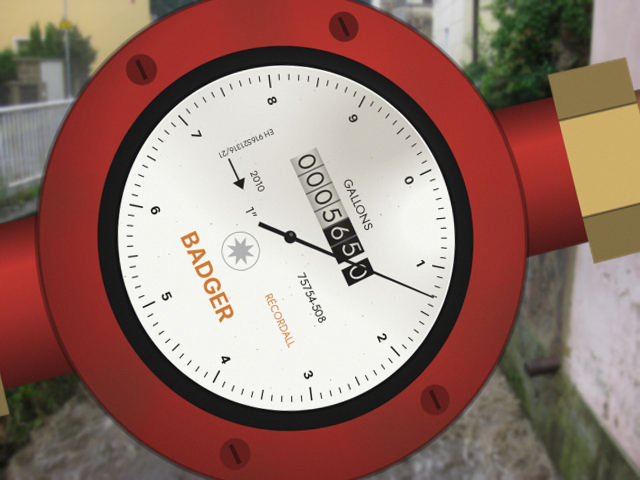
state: 5651.3 gal
